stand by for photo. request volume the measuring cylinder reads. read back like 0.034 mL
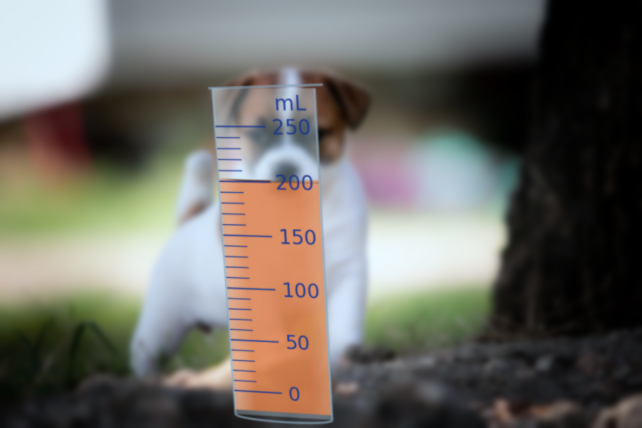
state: 200 mL
